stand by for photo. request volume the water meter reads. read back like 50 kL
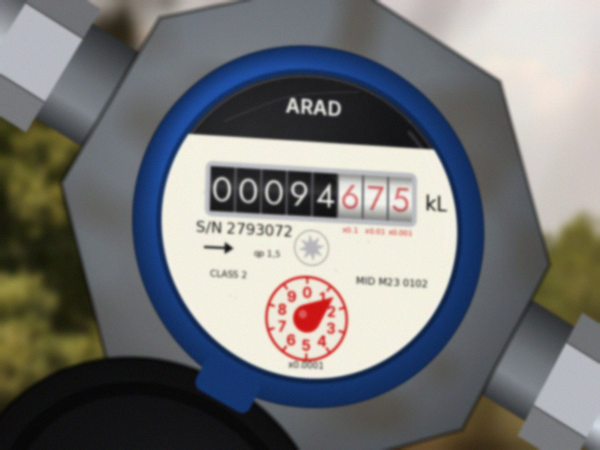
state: 94.6751 kL
